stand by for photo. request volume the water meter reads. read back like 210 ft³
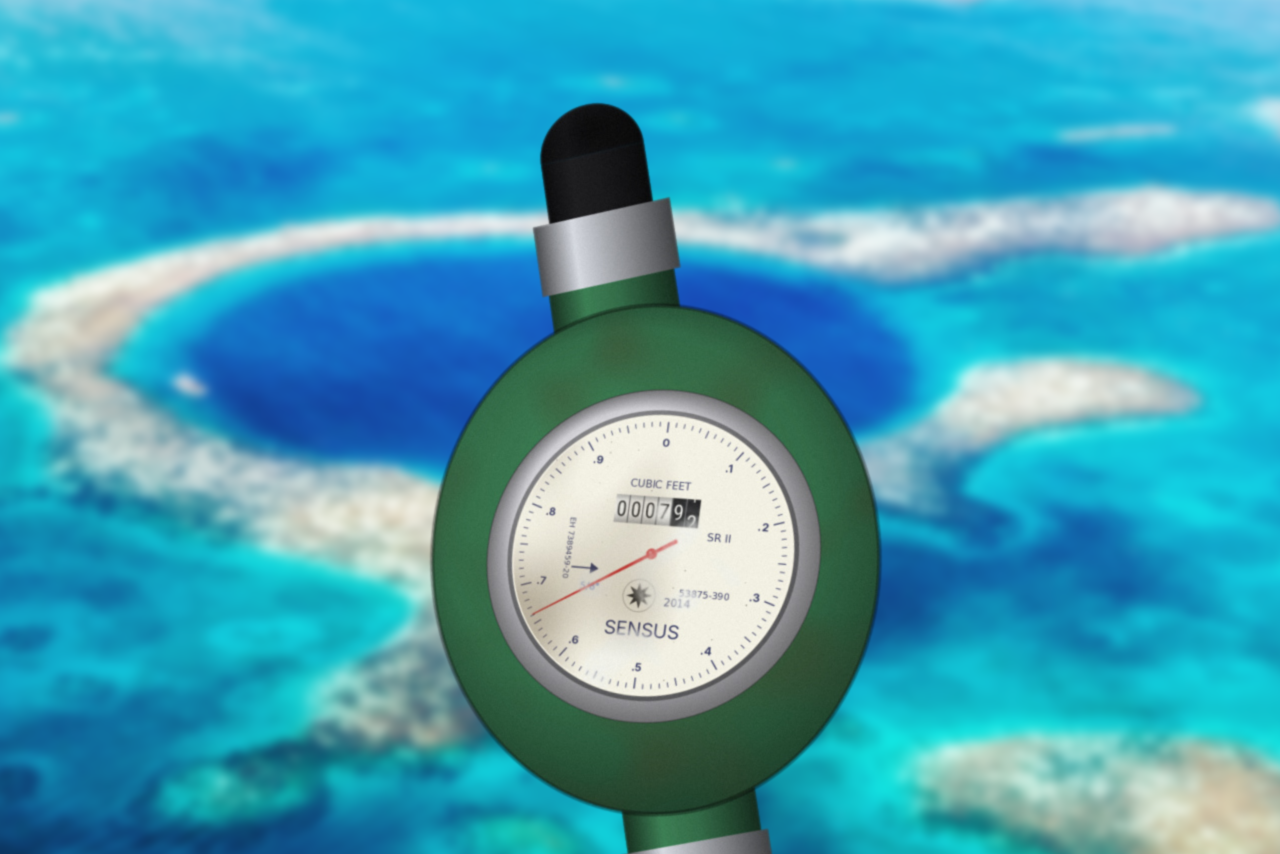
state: 791.66 ft³
